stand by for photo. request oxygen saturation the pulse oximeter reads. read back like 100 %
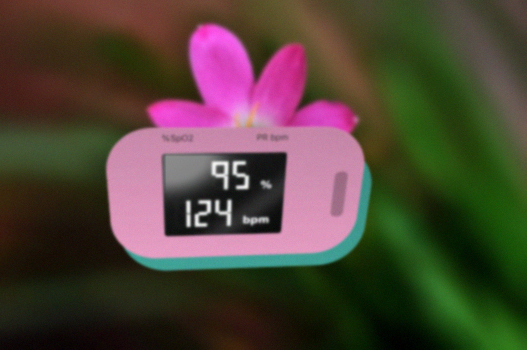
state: 95 %
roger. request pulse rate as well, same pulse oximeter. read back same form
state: 124 bpm
